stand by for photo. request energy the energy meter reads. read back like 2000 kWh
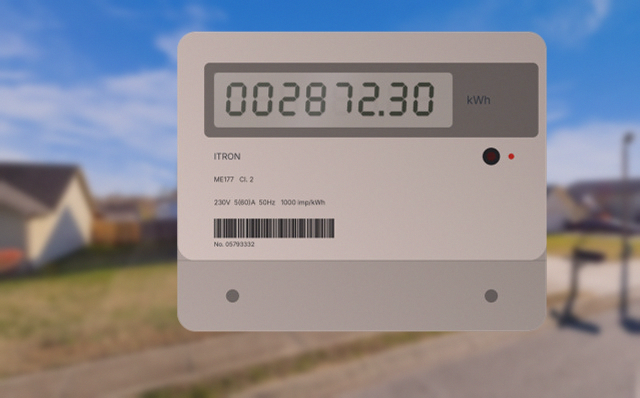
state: 2872.30 kWh
